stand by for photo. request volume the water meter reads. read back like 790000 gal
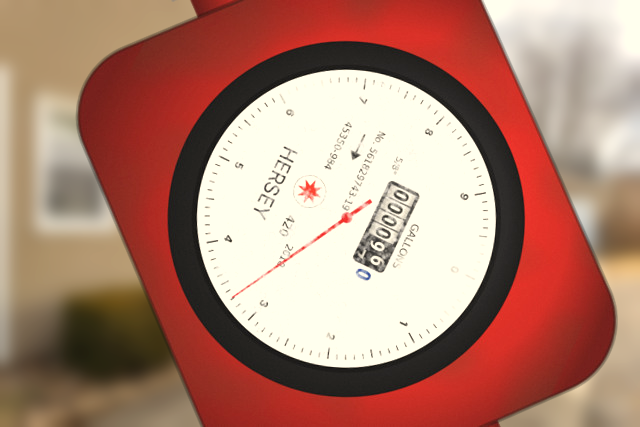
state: 963.3 gal
